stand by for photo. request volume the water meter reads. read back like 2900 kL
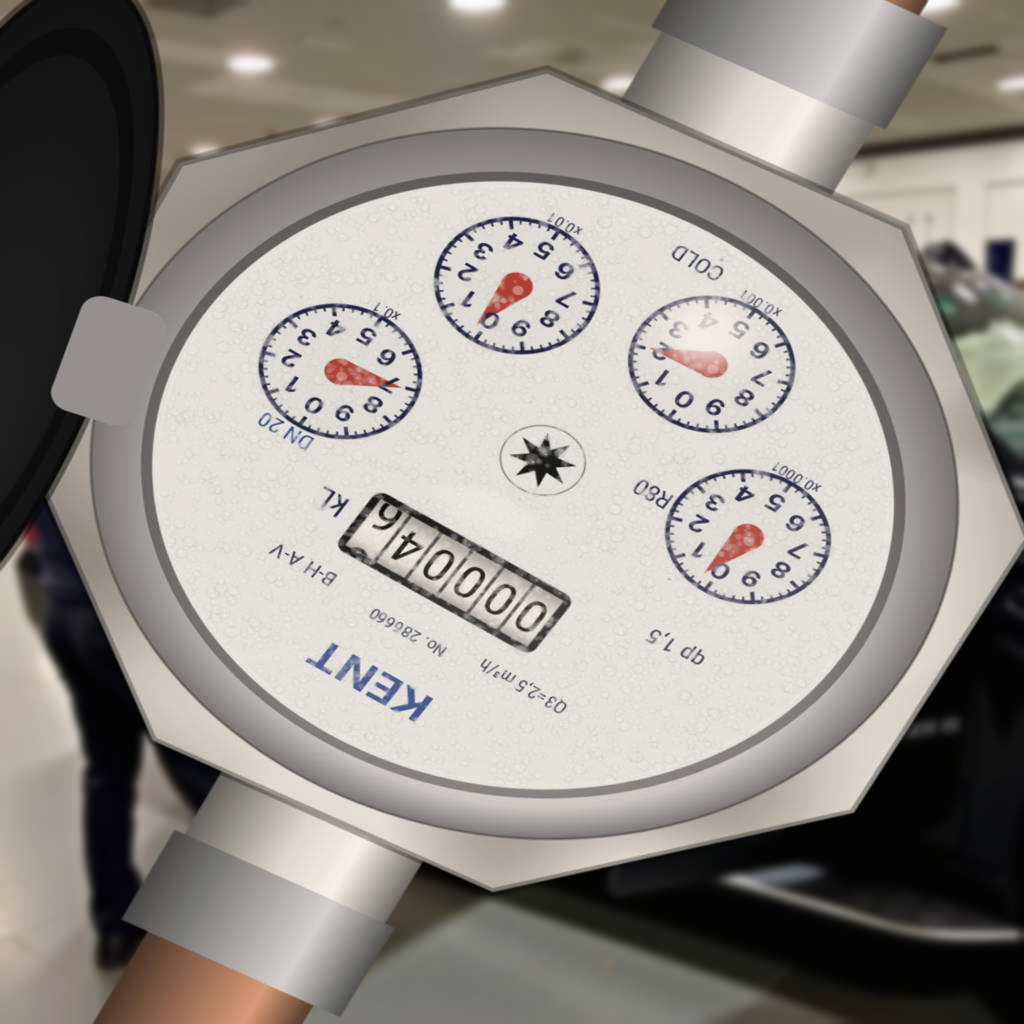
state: 45.7020 kL
